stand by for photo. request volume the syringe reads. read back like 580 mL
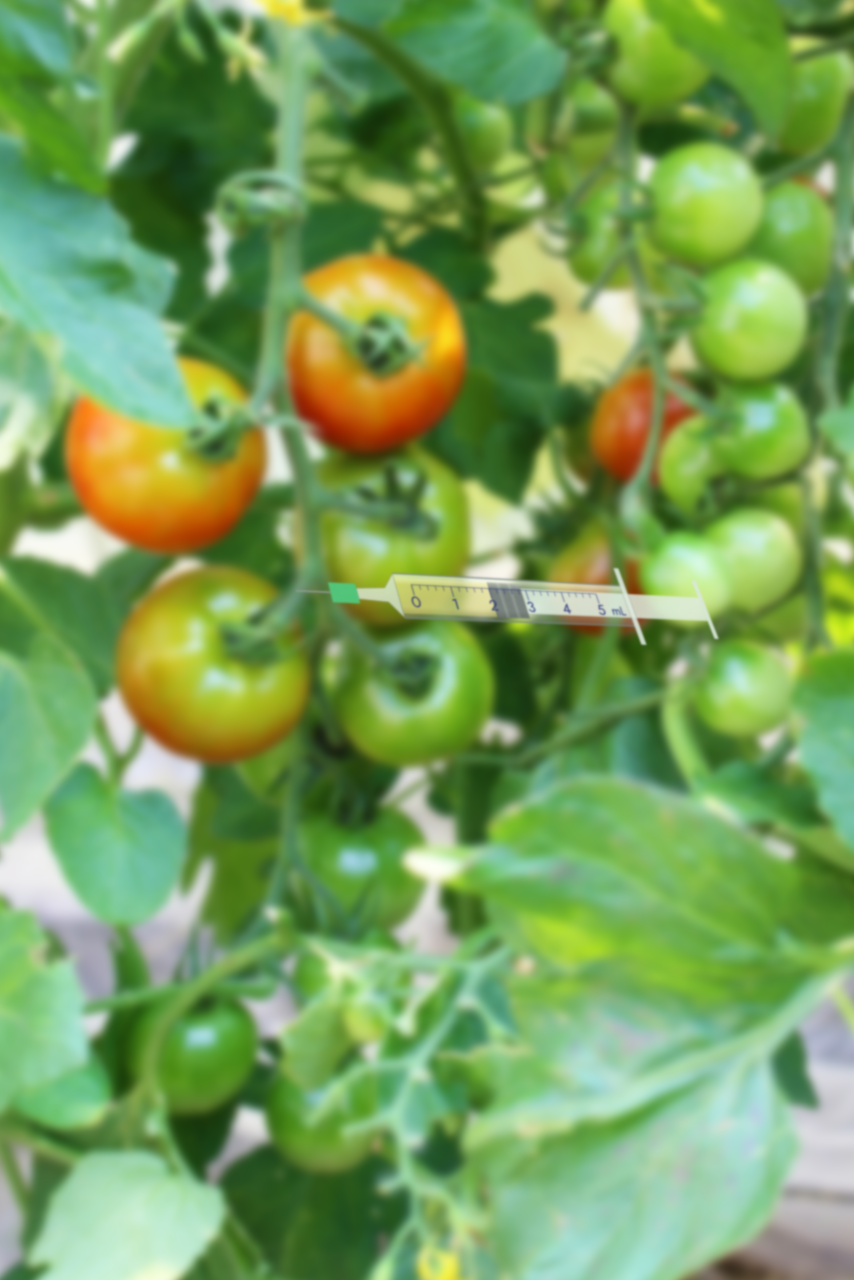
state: 2 mL
